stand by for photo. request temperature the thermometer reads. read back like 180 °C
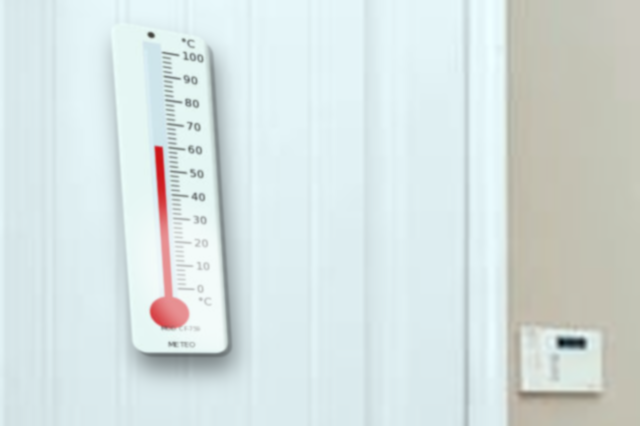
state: 60 °C
